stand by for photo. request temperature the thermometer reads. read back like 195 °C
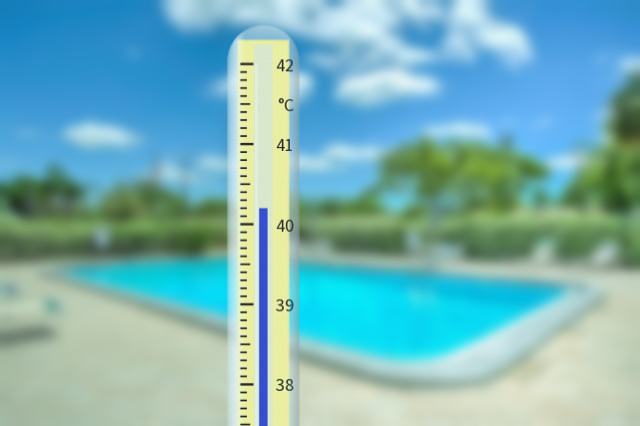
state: 40.2 °C
